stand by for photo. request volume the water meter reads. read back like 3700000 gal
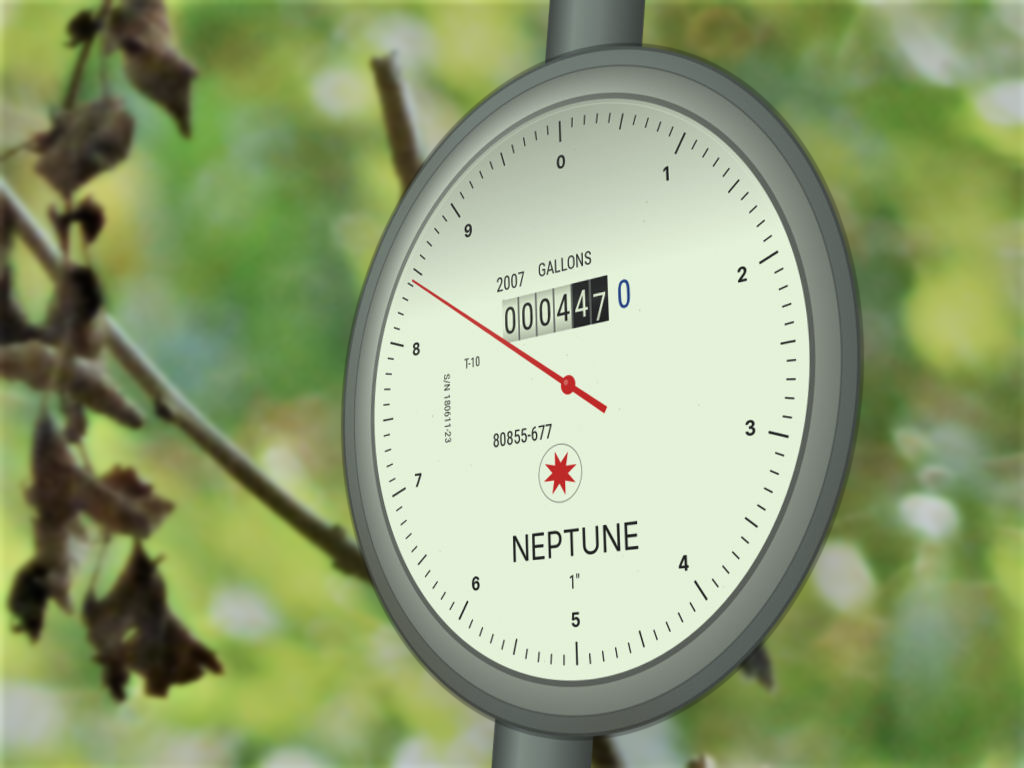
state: 4468.4 gal
